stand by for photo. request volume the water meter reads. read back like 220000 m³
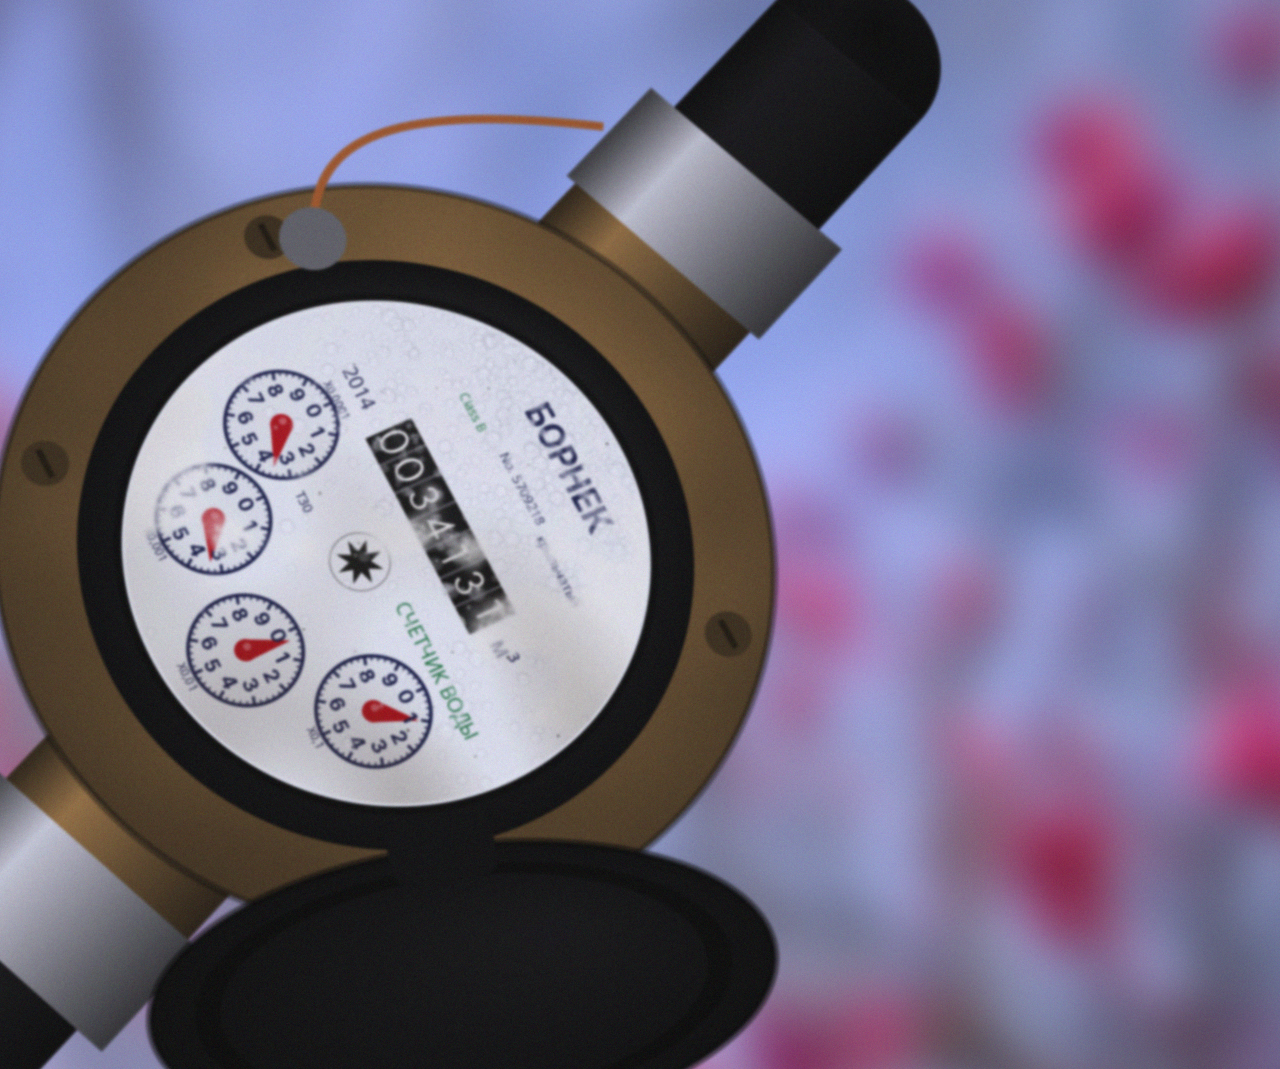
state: 34131.1033 m³
